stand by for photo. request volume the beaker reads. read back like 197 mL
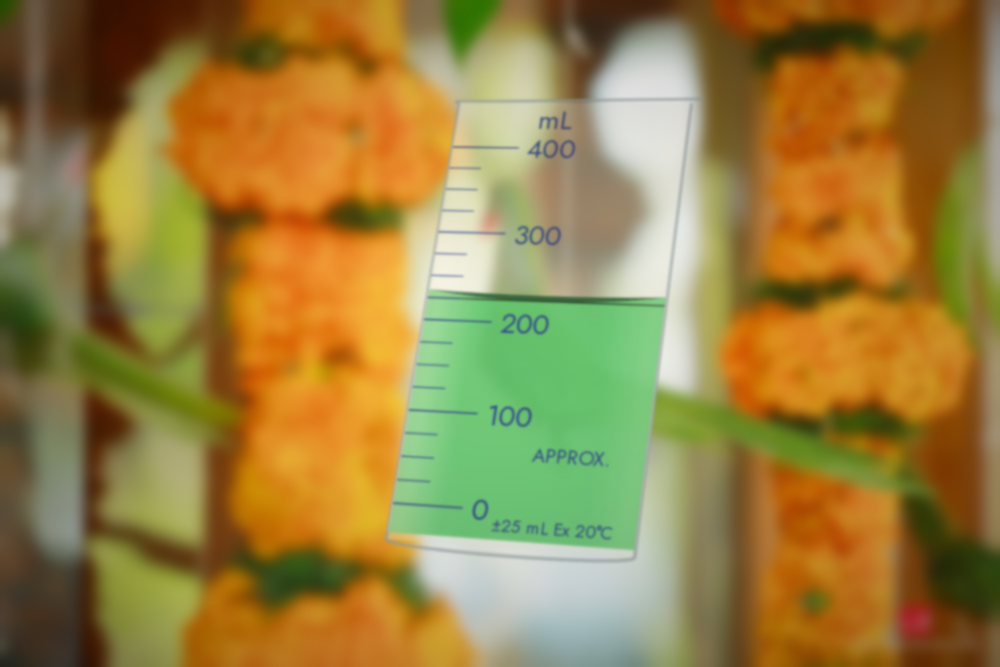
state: 225 mL
